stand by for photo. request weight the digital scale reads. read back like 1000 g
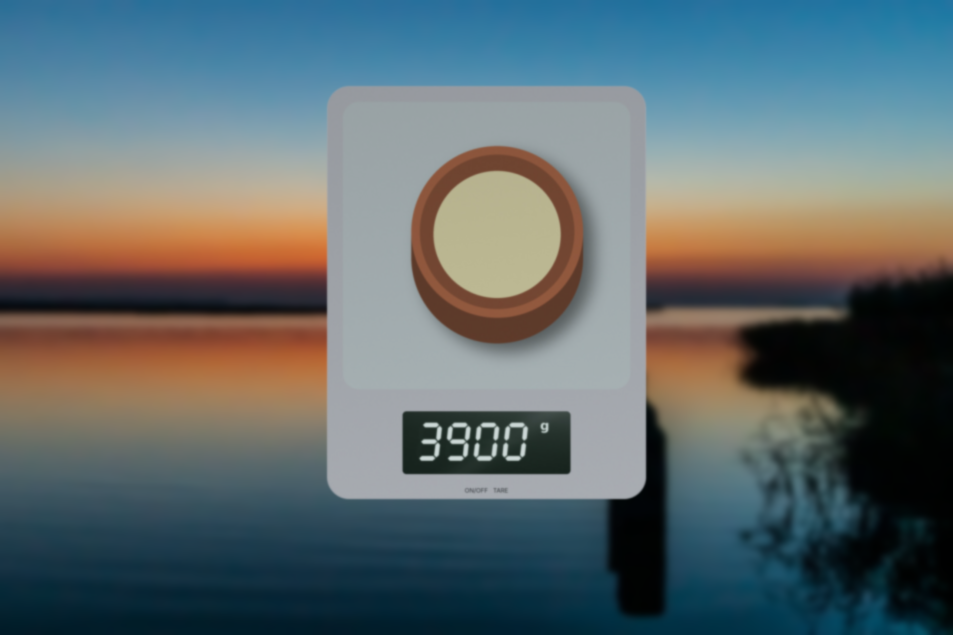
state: 3900 g
